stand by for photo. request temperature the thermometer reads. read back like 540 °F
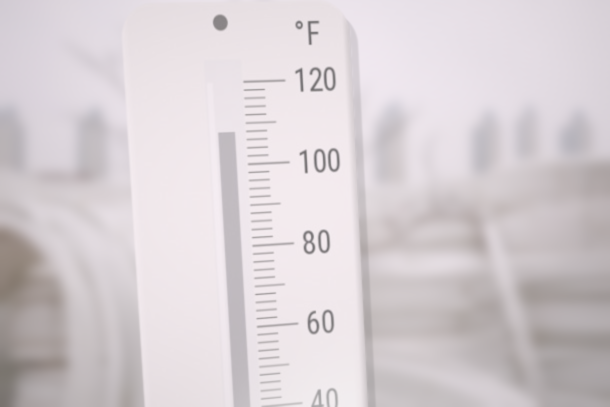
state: 108 °F
